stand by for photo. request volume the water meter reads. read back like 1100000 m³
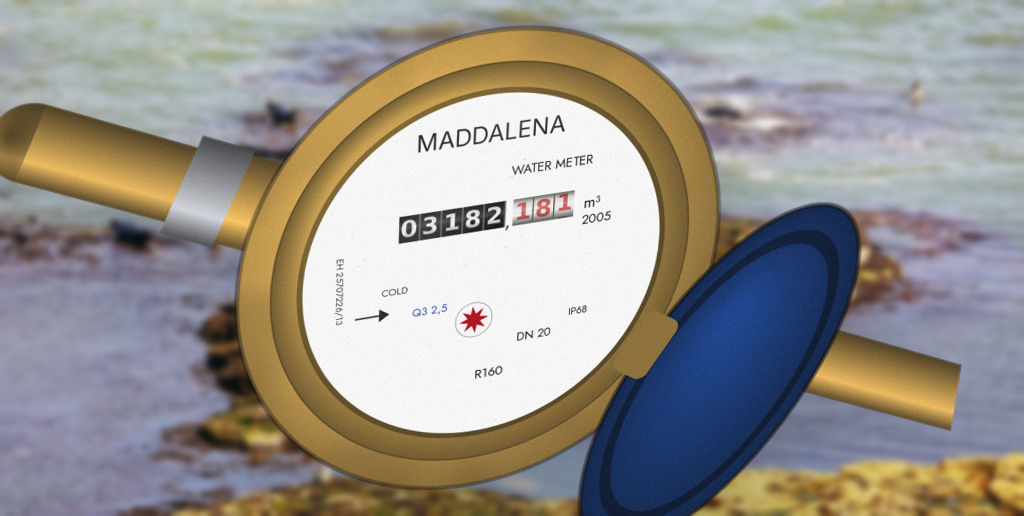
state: 3182.181 m³
